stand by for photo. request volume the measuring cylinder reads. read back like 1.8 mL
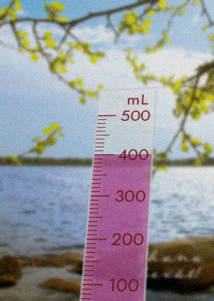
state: 400 mL
